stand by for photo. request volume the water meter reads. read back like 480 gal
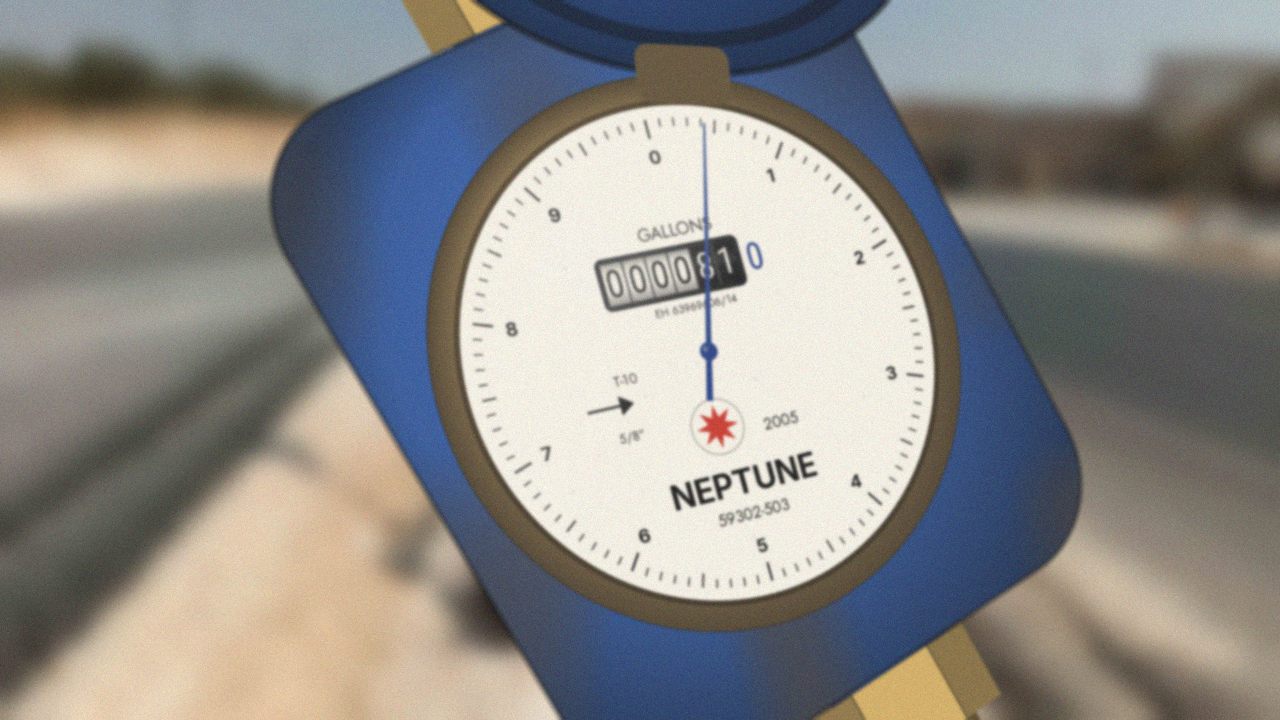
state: 810.4 gal
